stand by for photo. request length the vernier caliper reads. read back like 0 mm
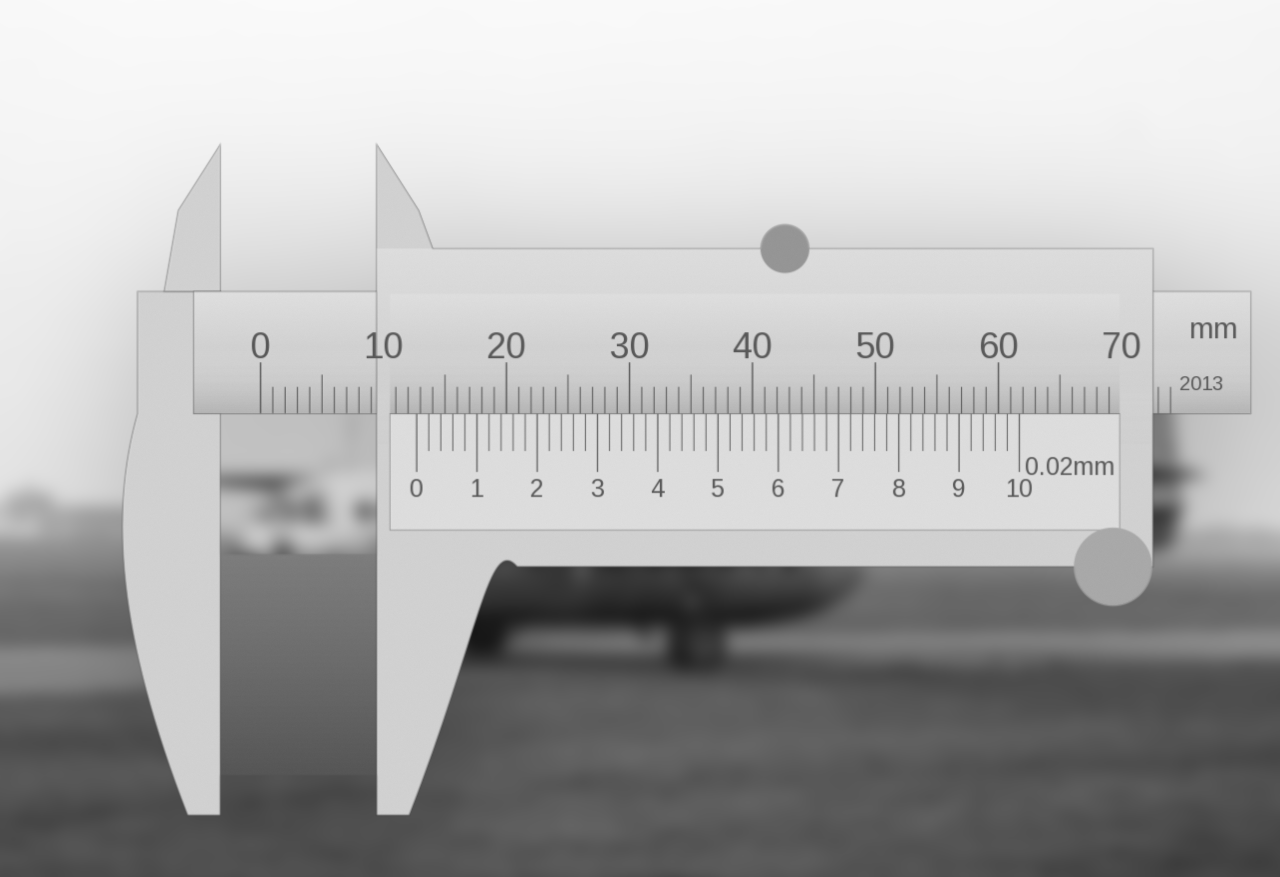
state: 12.7 mm
